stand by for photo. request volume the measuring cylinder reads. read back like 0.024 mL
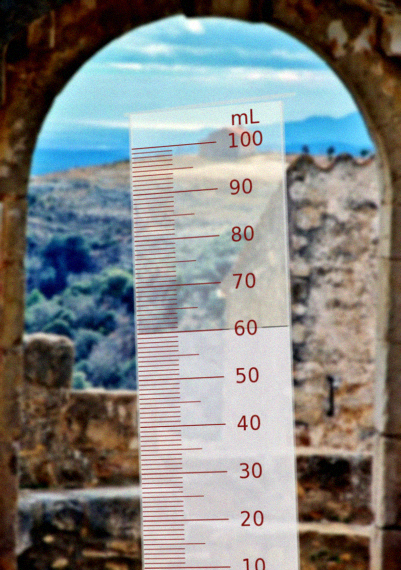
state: 60 mL
